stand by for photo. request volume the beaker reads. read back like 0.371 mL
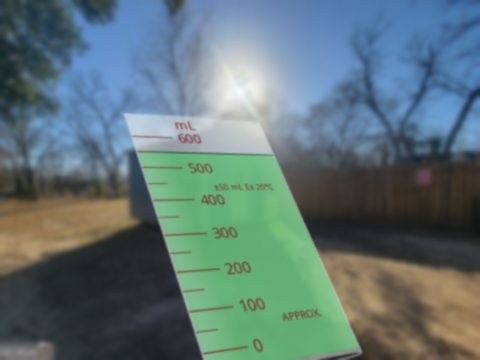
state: 550 mL
